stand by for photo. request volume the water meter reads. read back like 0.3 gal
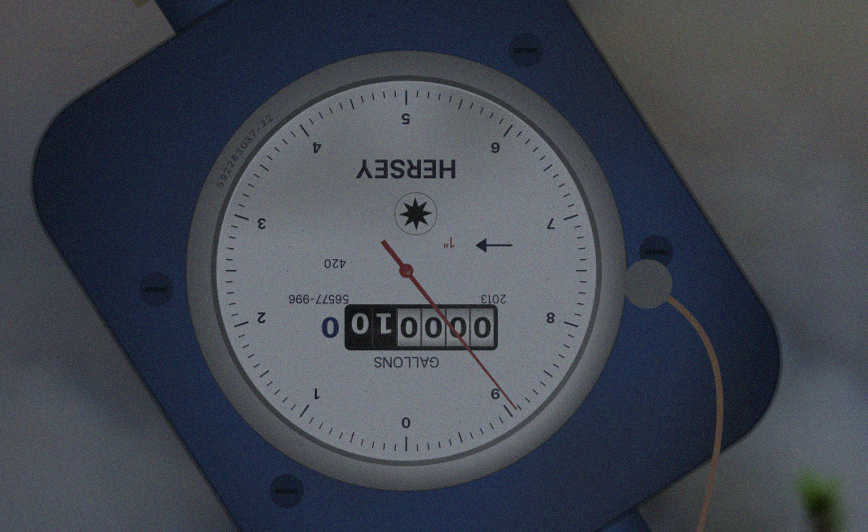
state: 98.9 gal
